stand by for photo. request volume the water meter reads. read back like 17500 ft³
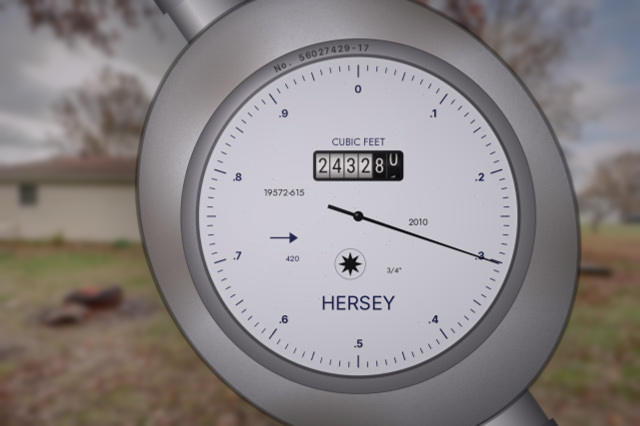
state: 243280.30 ft³
